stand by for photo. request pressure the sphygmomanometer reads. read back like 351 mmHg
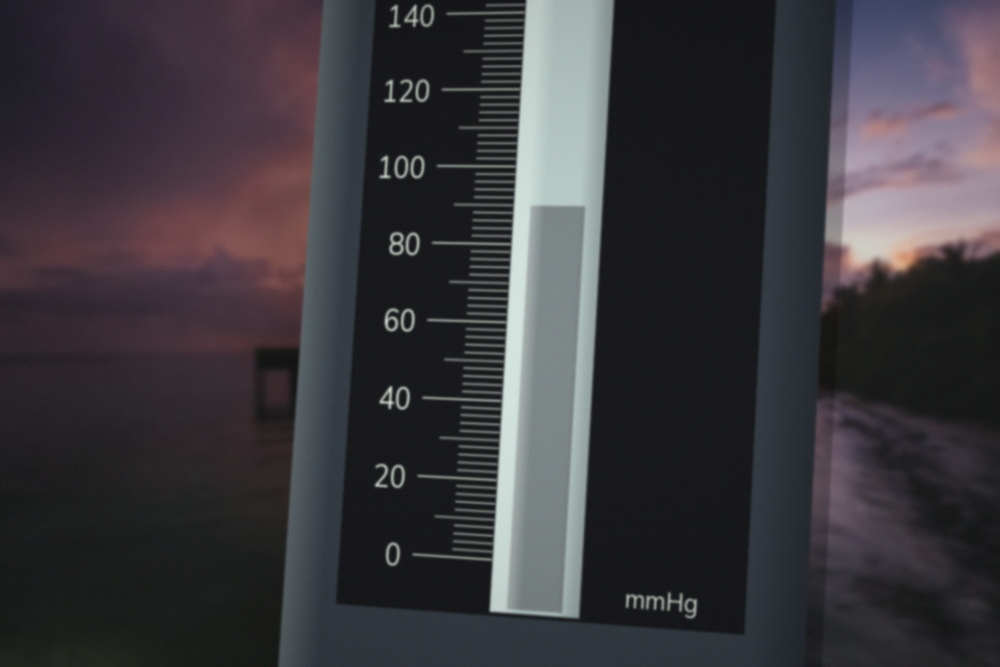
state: 90 mmHg
